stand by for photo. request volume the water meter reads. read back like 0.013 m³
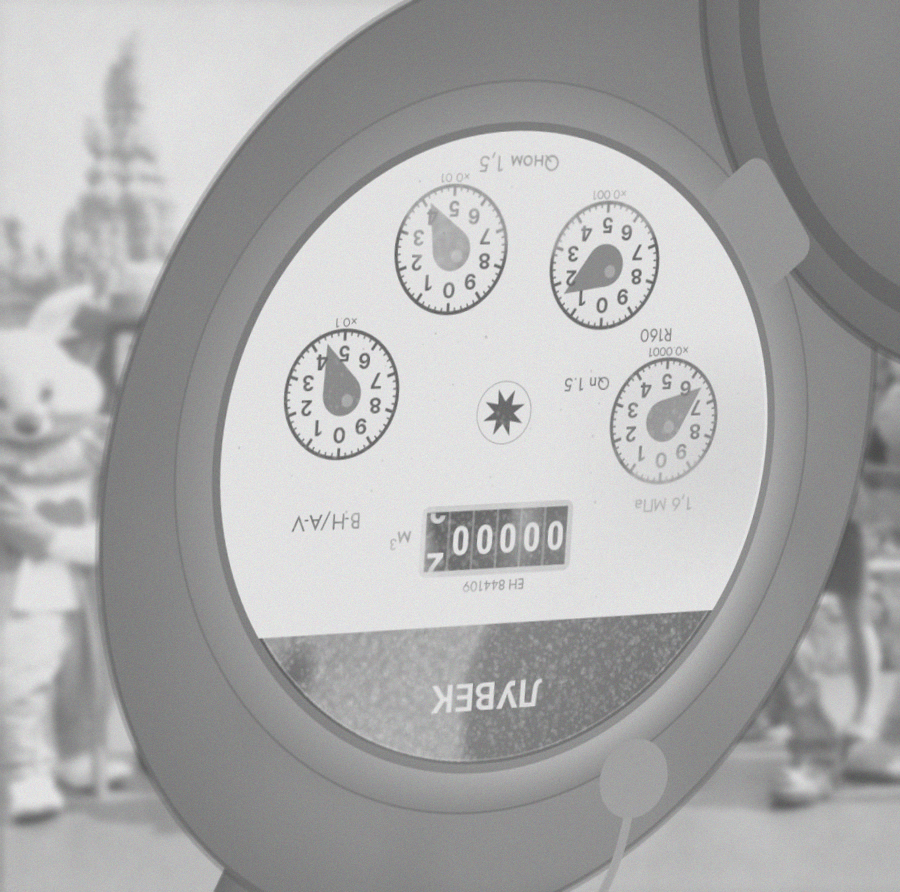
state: 2.4416 m³
